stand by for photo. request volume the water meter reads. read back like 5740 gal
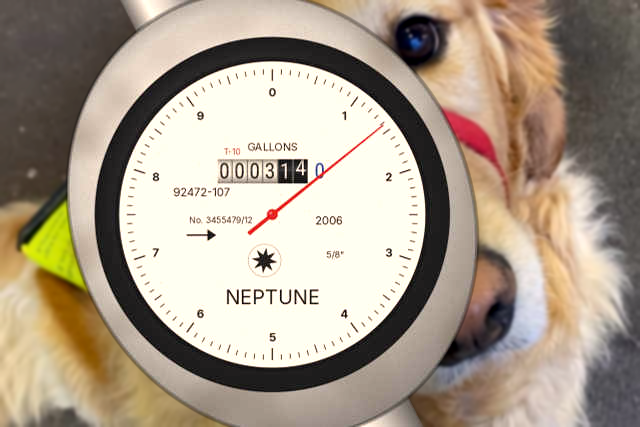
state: 3141.4 gal
